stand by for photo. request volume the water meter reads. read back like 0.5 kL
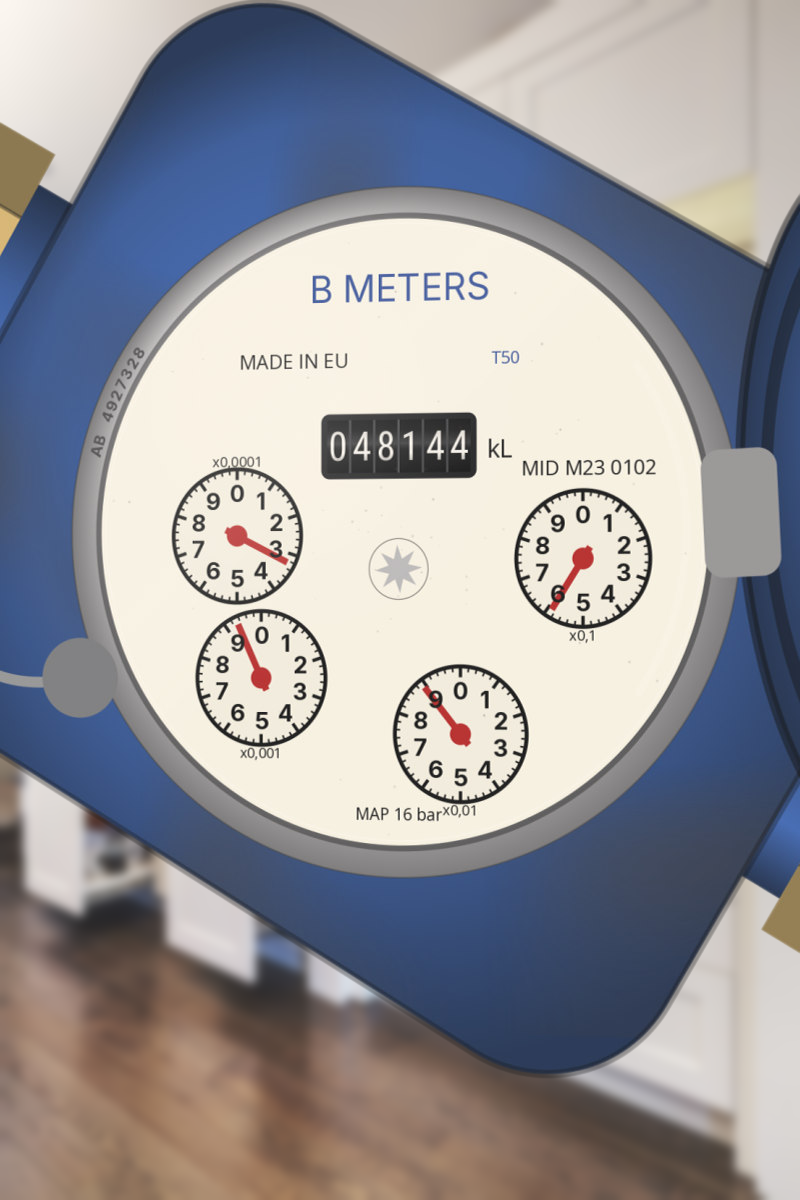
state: 48144.5893 kL
